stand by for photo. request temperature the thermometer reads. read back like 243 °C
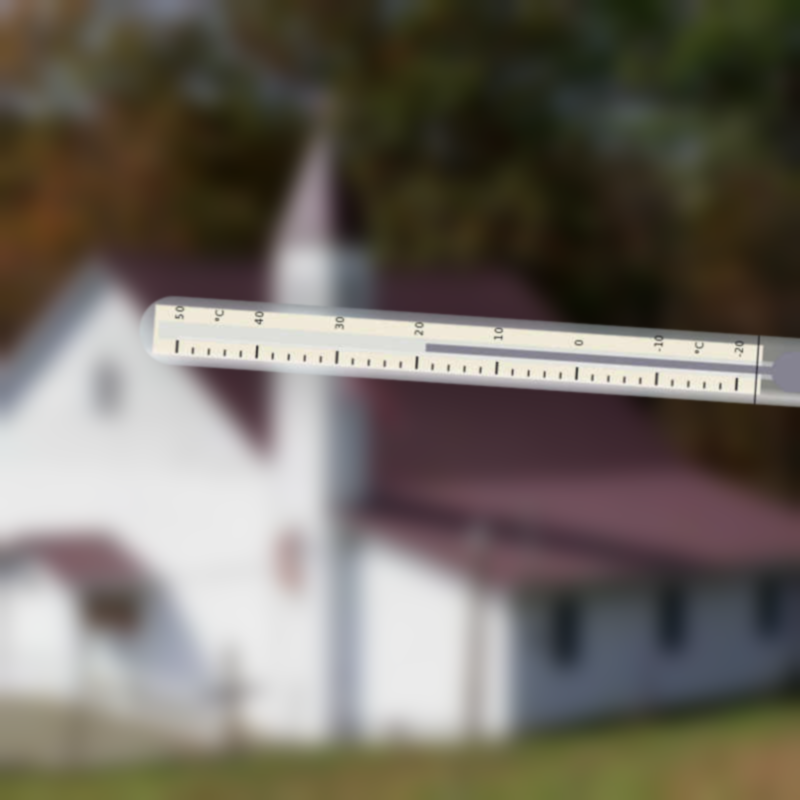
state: 19 °C
